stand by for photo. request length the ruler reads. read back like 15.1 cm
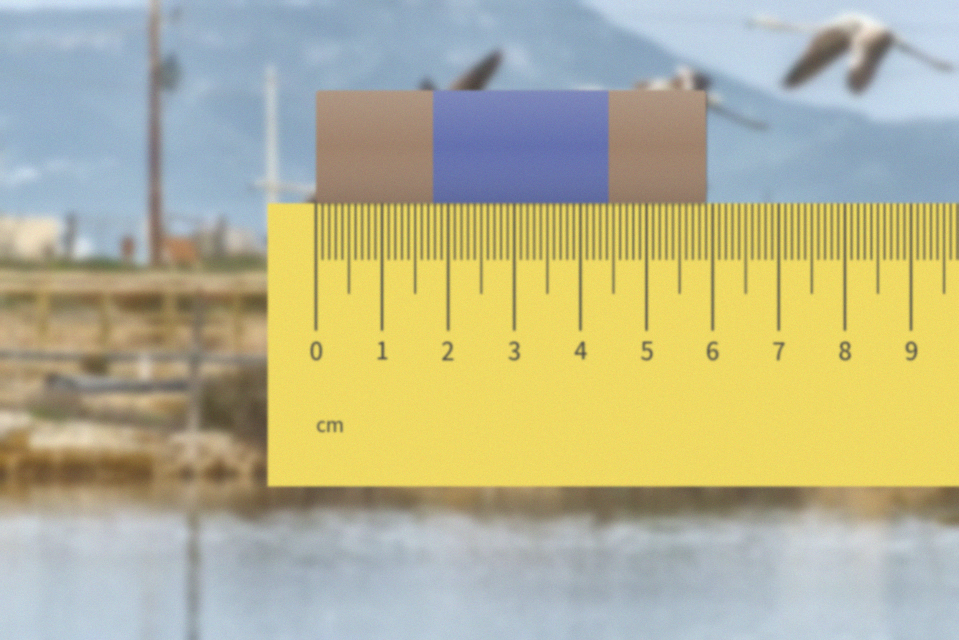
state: 5.9 cm
